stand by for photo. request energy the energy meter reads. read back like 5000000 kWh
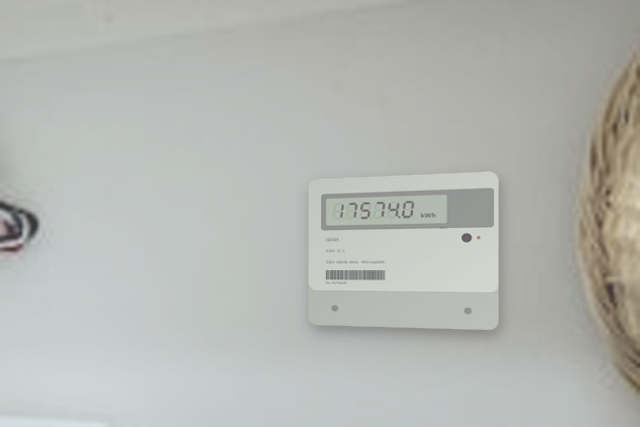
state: 17574.0 kWh
